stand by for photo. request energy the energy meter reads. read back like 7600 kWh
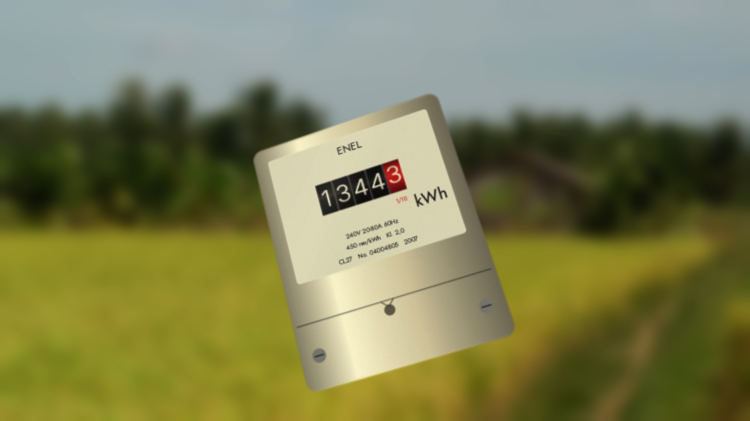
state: 1344.3 kWh
